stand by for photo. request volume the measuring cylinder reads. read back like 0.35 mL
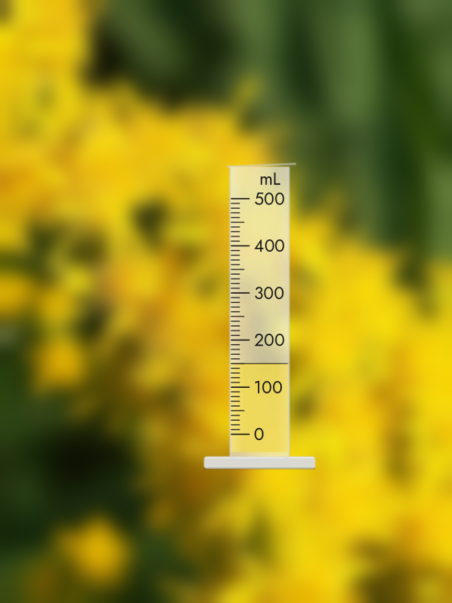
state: 150 mL
